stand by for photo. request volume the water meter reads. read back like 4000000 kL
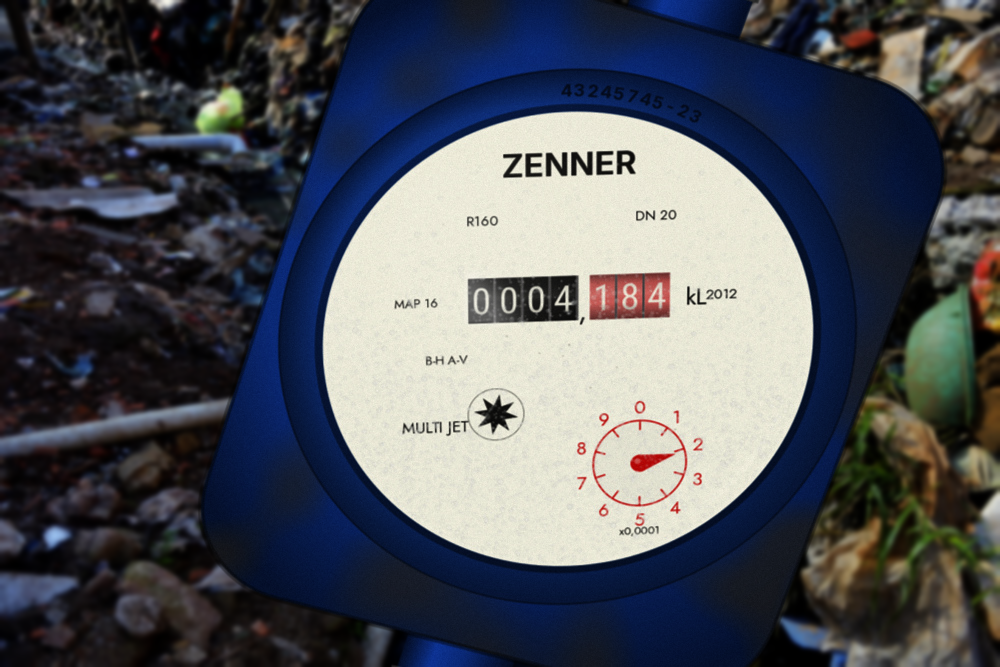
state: 4.1842 kL
